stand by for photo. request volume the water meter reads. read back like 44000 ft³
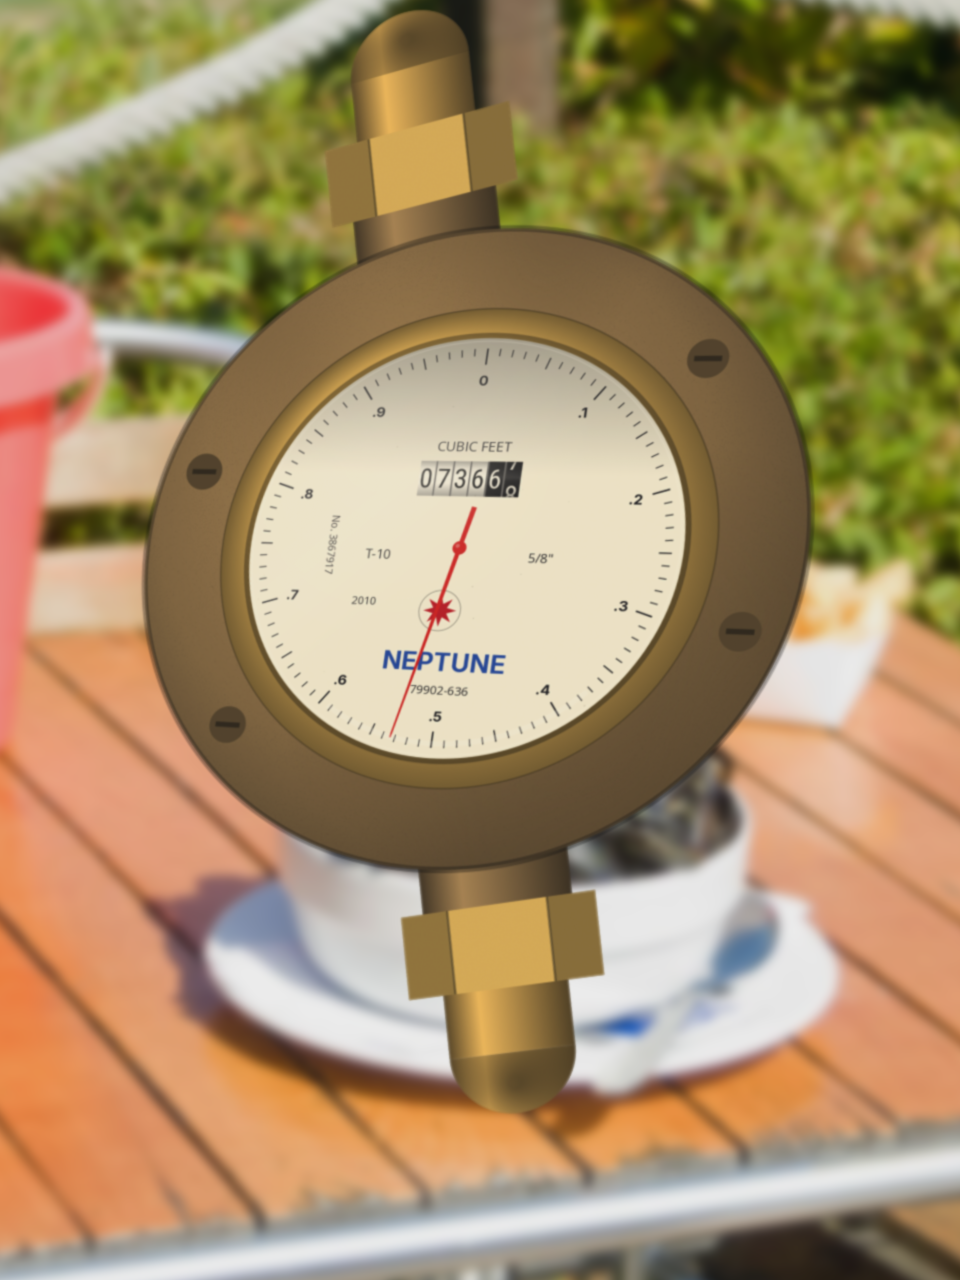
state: 73667.53 ft³
